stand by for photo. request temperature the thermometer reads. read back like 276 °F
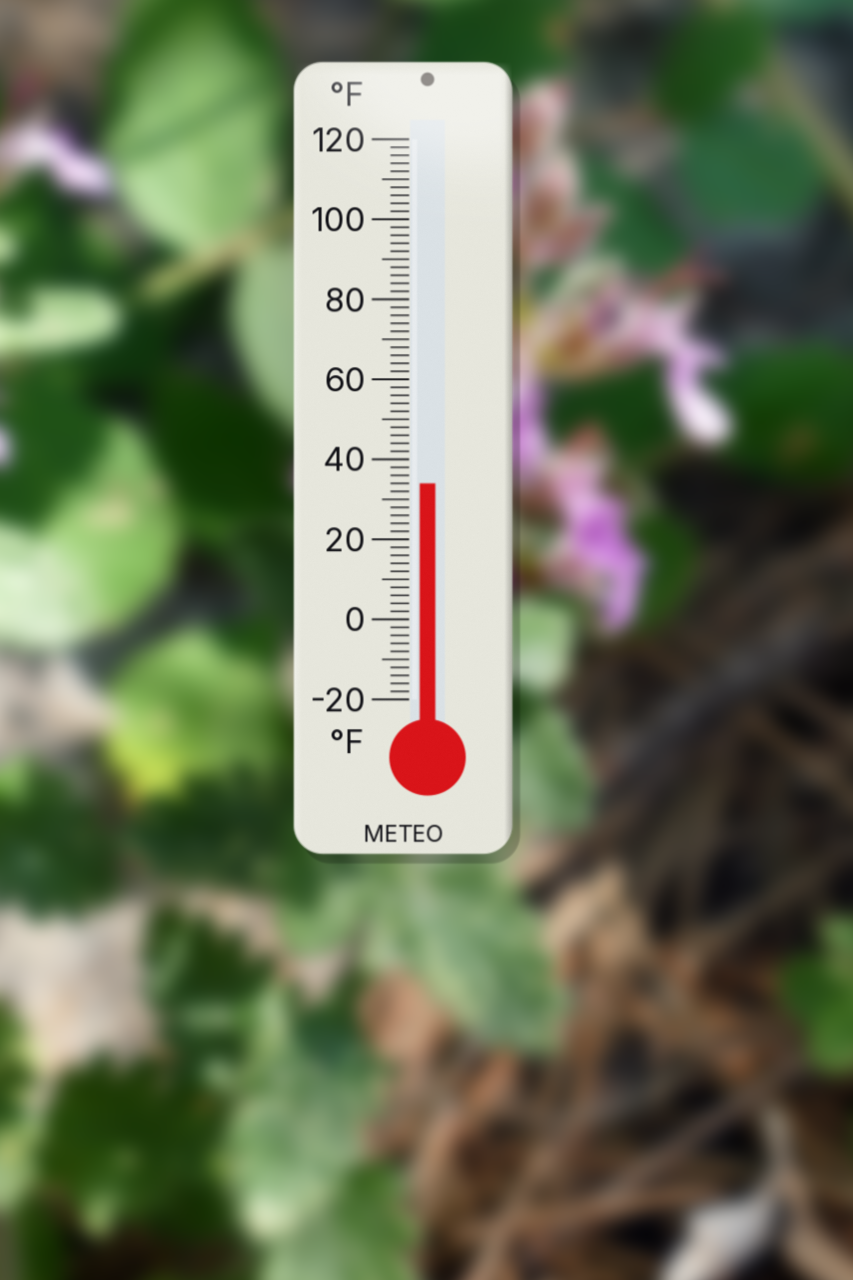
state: 34 °F
